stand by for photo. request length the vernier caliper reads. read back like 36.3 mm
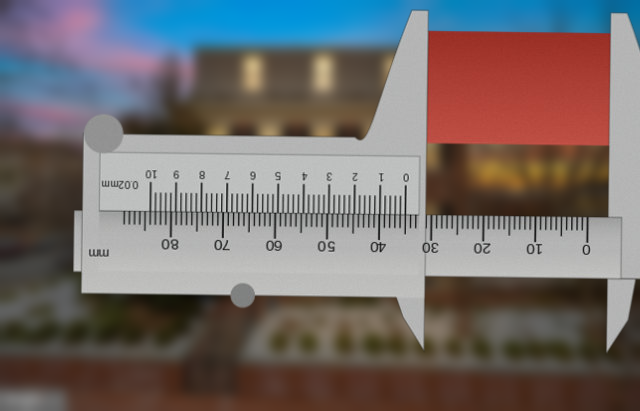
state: 35.0 mm
